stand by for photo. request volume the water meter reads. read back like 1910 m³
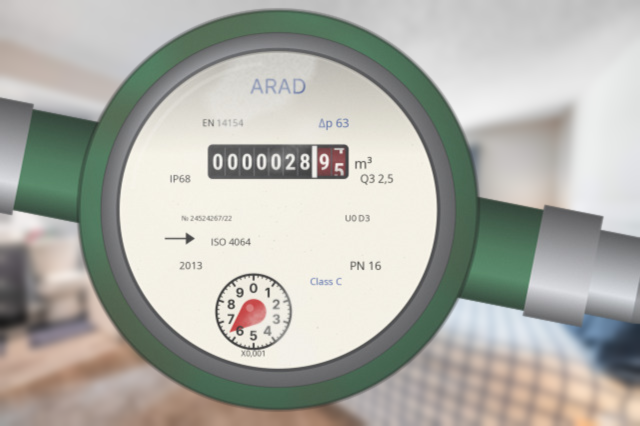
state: 28.946 m³
